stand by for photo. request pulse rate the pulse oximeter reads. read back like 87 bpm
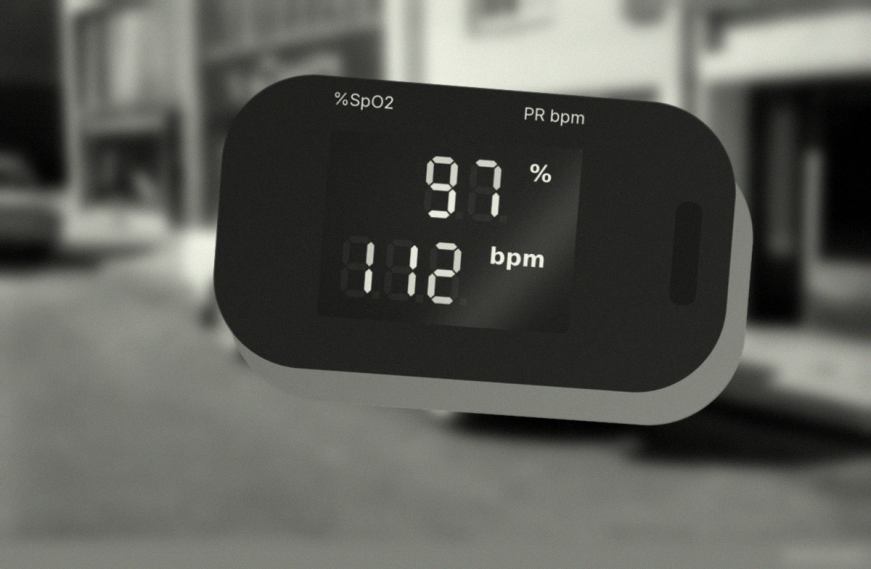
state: 112 bpm
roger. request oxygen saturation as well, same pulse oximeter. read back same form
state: 97 %
